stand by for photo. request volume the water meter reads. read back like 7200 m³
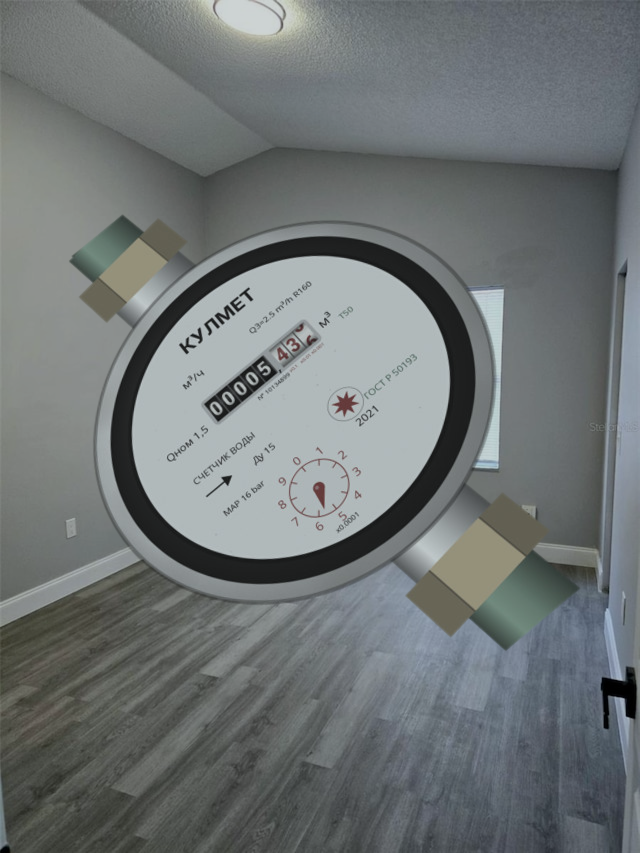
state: 5.4355 m³
